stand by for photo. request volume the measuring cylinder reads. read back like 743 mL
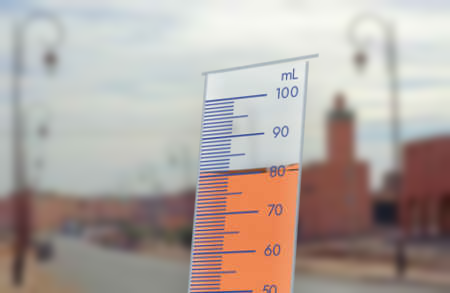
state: 80 mL
